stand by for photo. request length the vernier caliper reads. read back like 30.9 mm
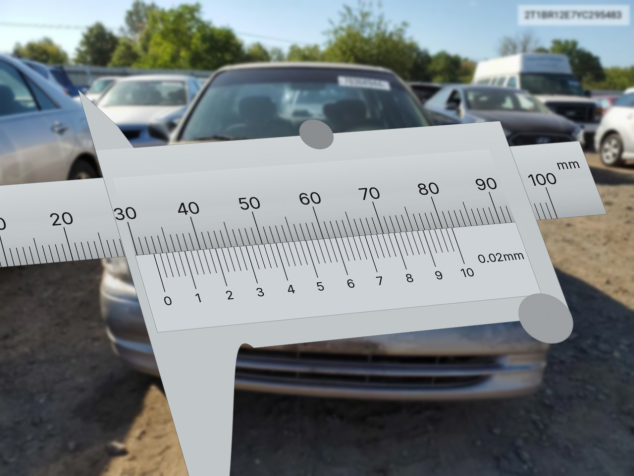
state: 32.6 mm
